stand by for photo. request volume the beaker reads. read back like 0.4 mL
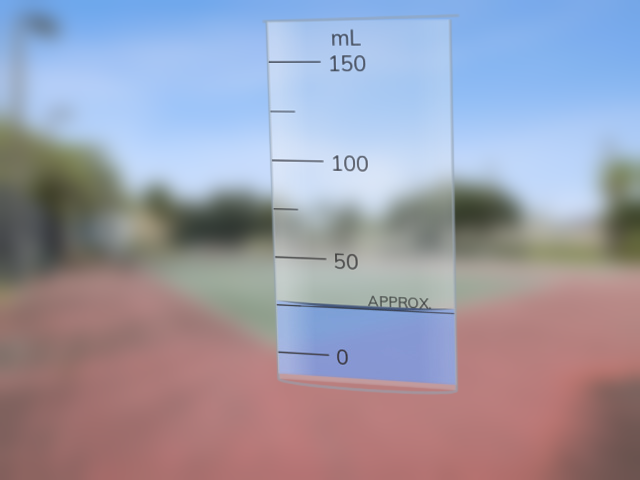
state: 25 mL
